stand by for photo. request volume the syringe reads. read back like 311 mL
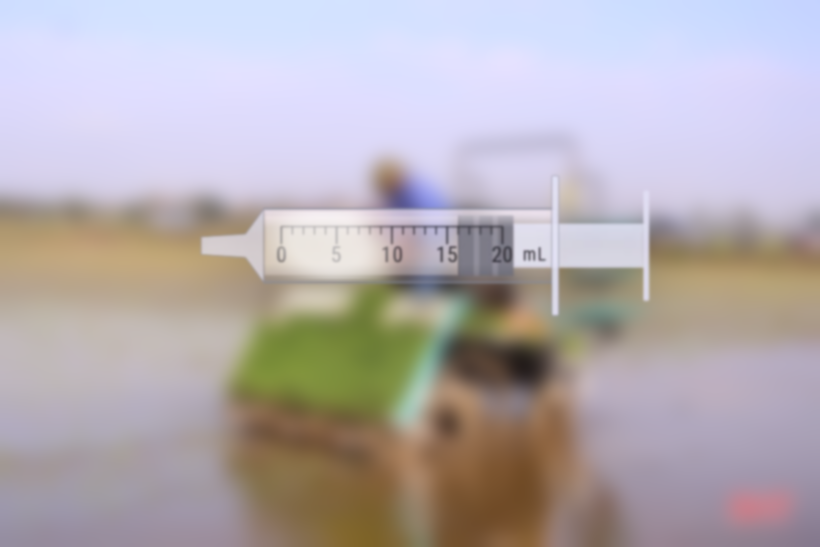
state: 16 mL
